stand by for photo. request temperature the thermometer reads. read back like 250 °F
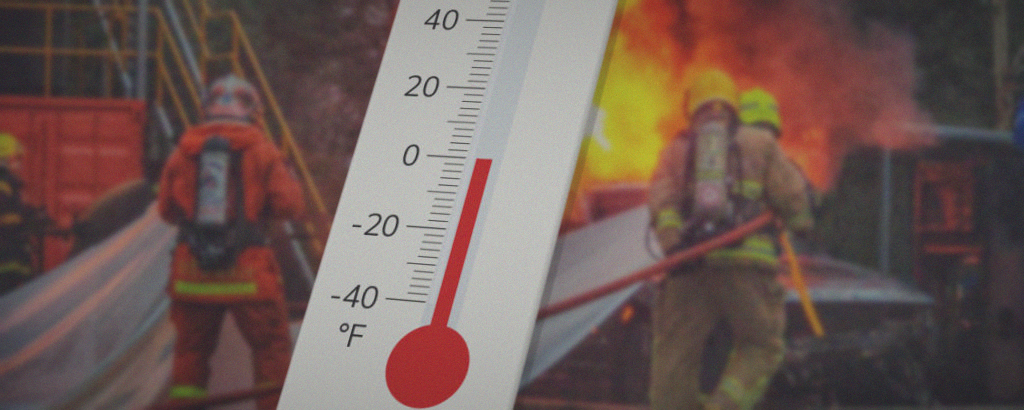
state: 0 °F
